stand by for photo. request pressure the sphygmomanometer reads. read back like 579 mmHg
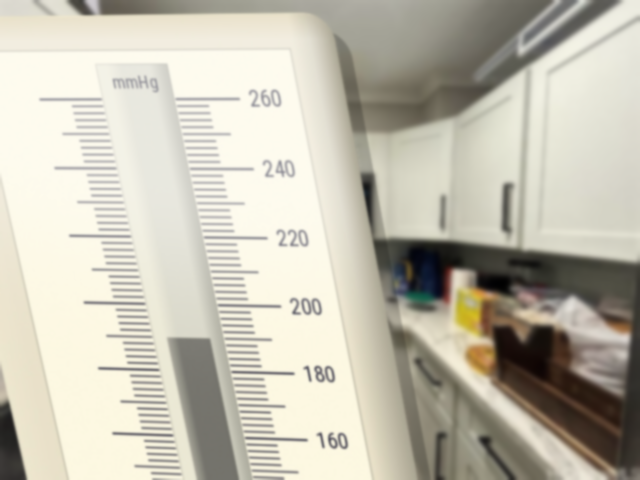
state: 190 mmHg
